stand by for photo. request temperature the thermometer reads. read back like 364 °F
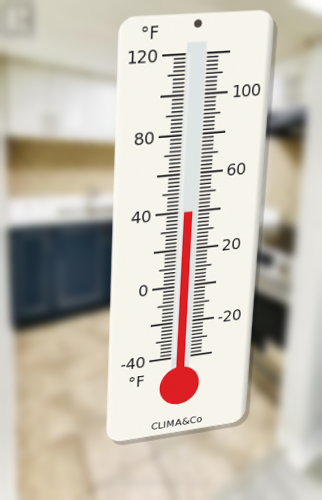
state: 40 °F
